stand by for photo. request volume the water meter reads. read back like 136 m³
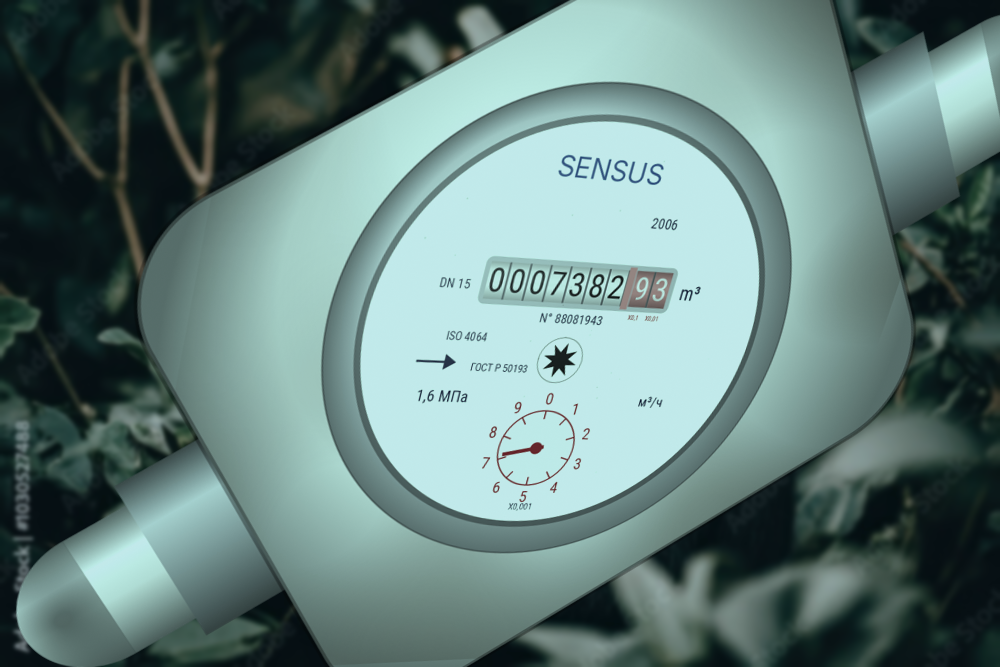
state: 7382.937 m³
